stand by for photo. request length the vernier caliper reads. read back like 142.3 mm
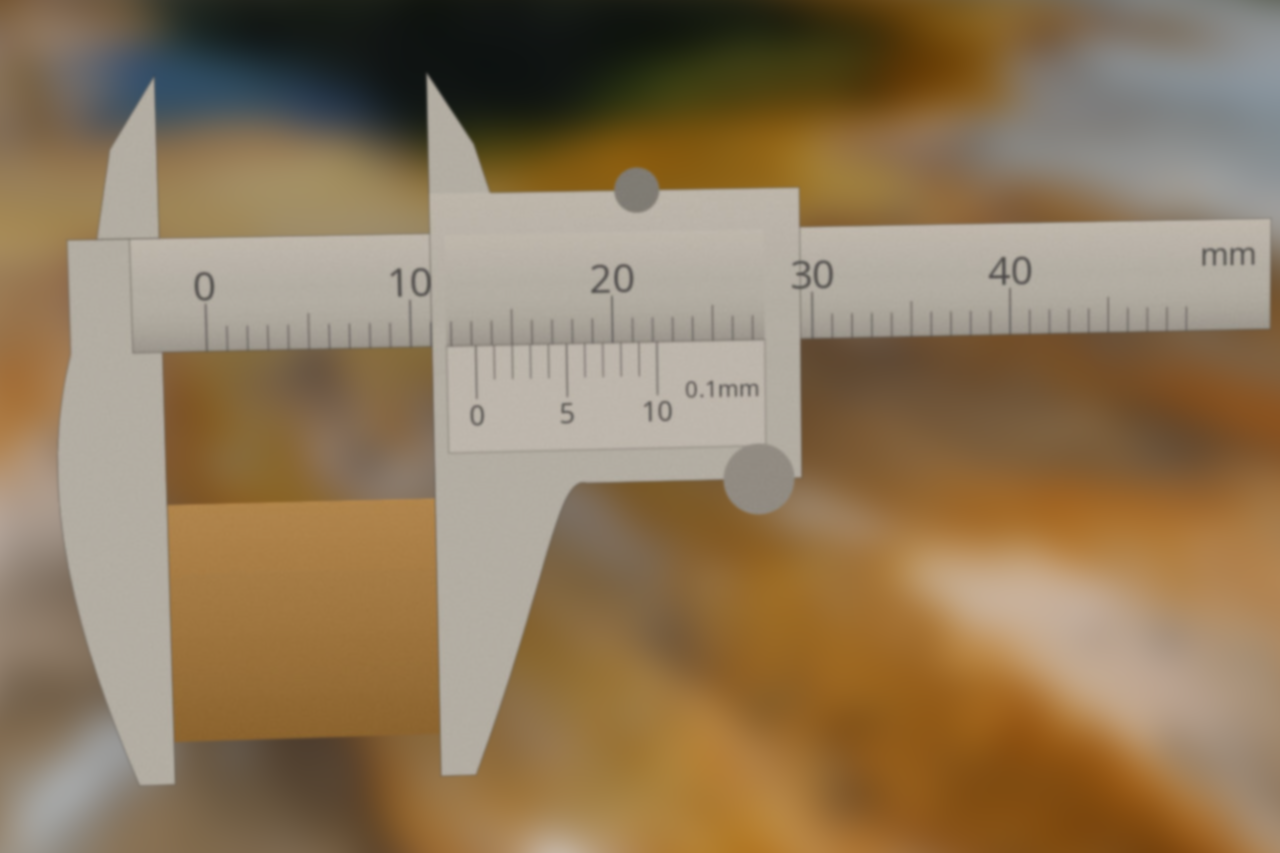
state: 13.2 mm
